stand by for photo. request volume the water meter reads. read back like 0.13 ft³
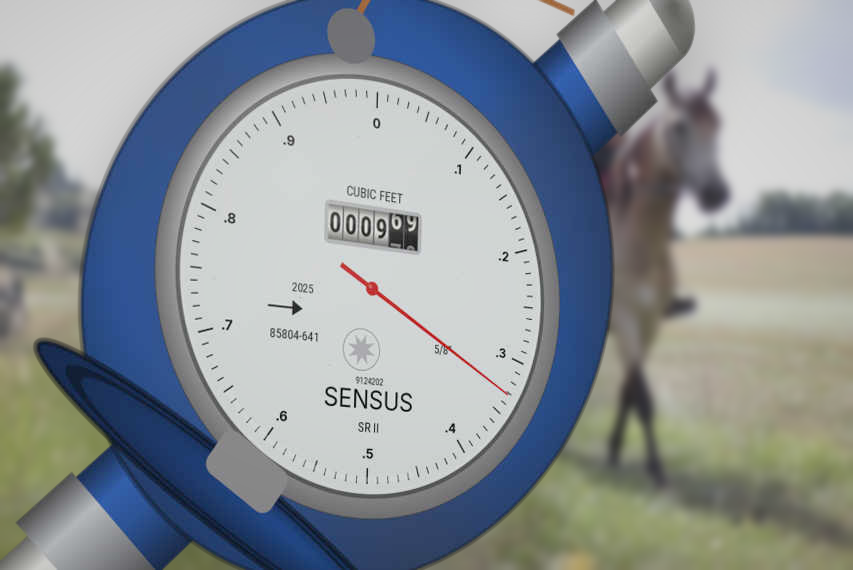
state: 969.33 ft³
